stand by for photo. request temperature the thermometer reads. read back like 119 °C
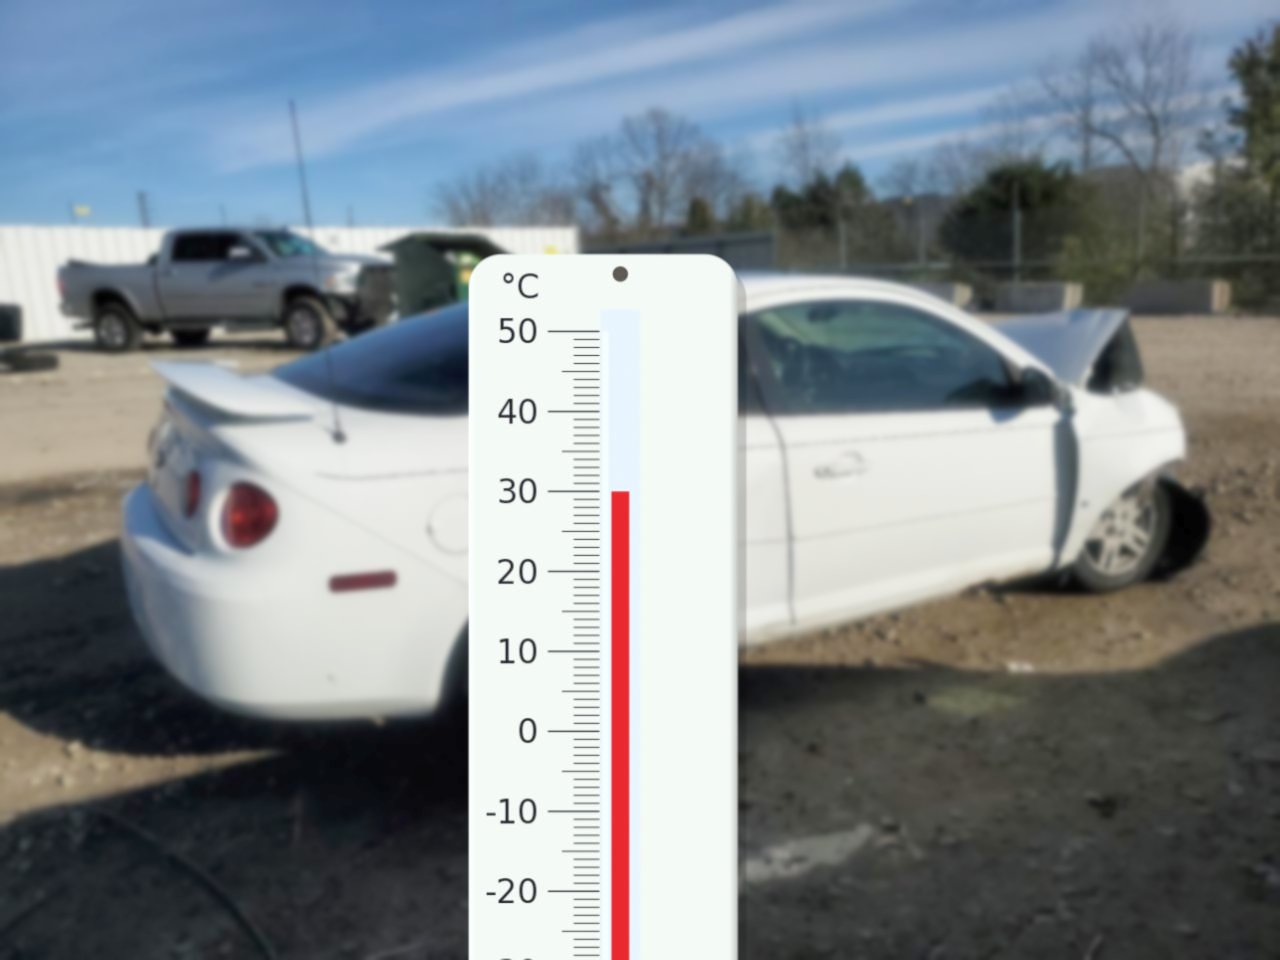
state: 30 °C
